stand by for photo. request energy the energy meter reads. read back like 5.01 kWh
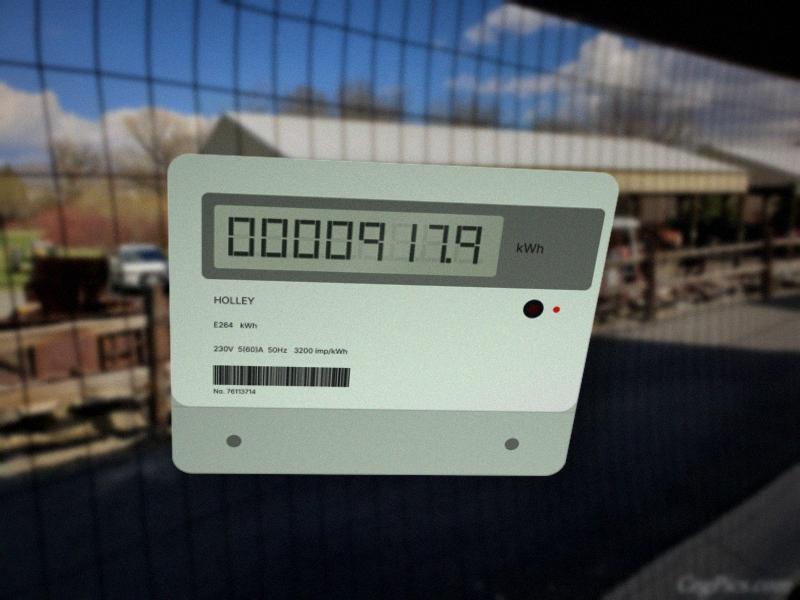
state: 917.9 kWh
